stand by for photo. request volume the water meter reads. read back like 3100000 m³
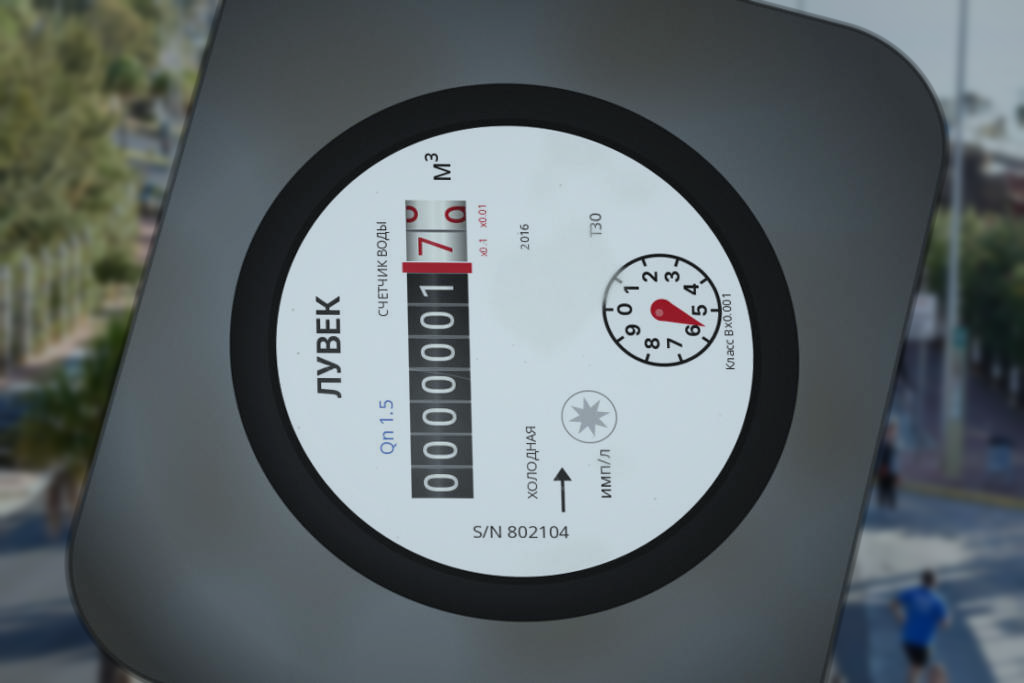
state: 1.785 m³
